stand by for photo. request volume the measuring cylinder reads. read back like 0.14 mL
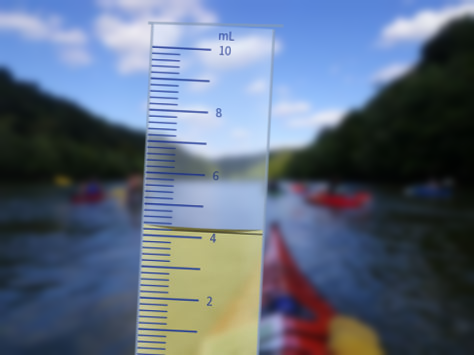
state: 4.2 mL
